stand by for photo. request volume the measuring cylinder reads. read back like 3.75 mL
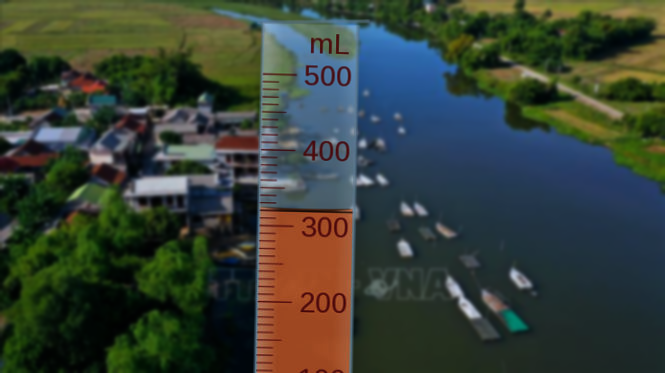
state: 320 mL
